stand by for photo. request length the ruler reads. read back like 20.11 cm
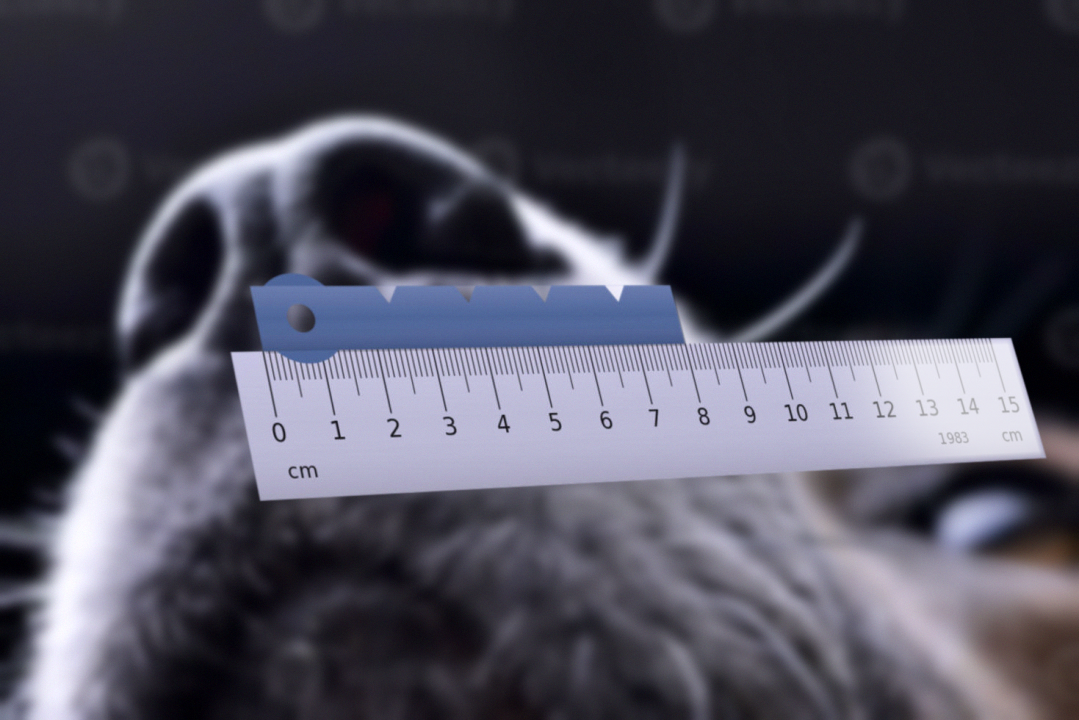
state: 8 cm
